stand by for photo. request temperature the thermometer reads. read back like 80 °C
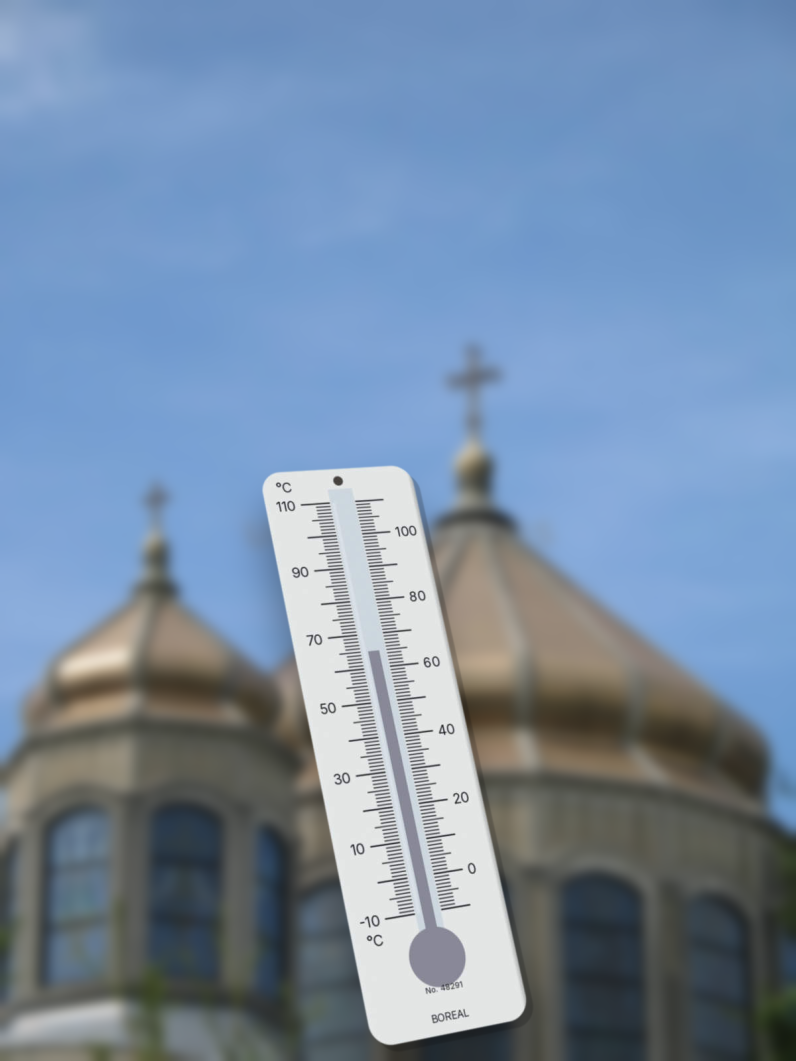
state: 65 °C
